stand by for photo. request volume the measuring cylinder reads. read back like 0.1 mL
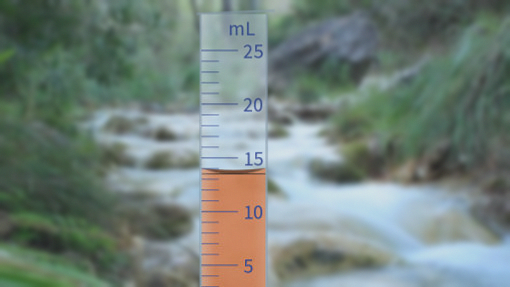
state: 13.5 mL
